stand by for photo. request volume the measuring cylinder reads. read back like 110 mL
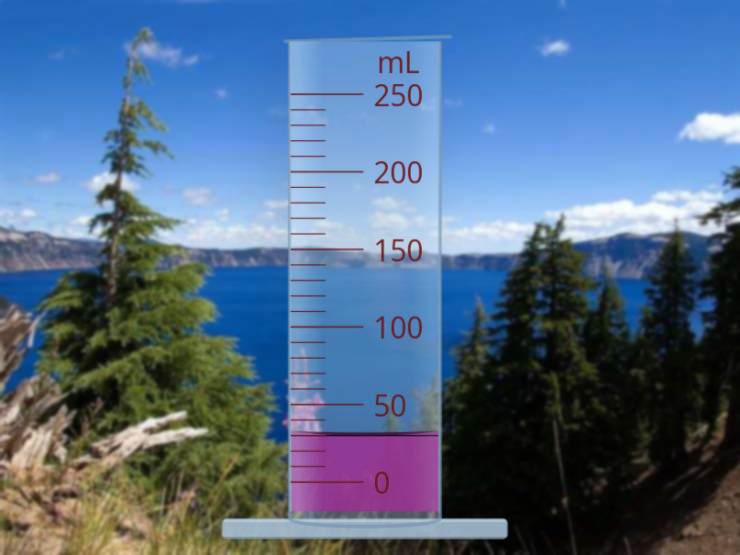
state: 30 mL
